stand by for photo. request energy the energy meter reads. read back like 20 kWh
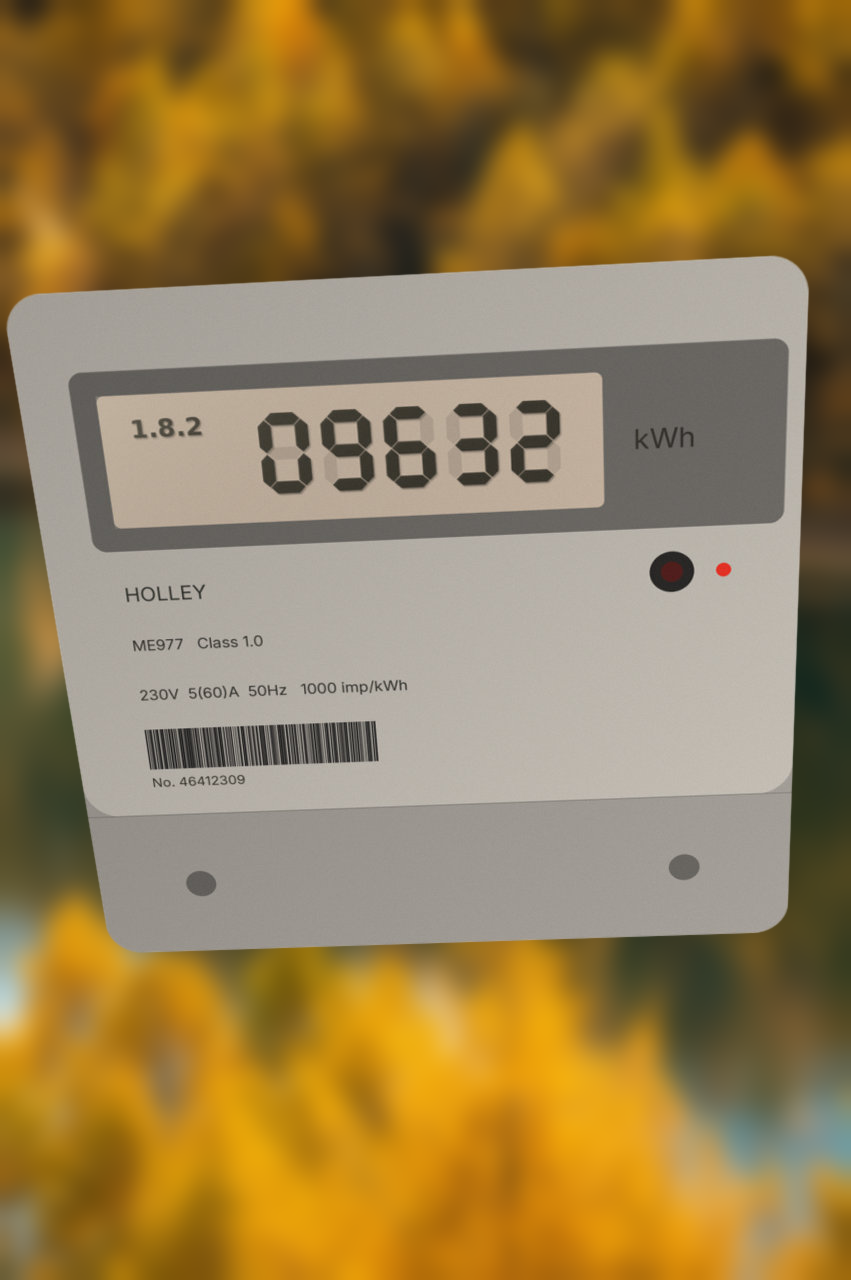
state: 9632 kWh
